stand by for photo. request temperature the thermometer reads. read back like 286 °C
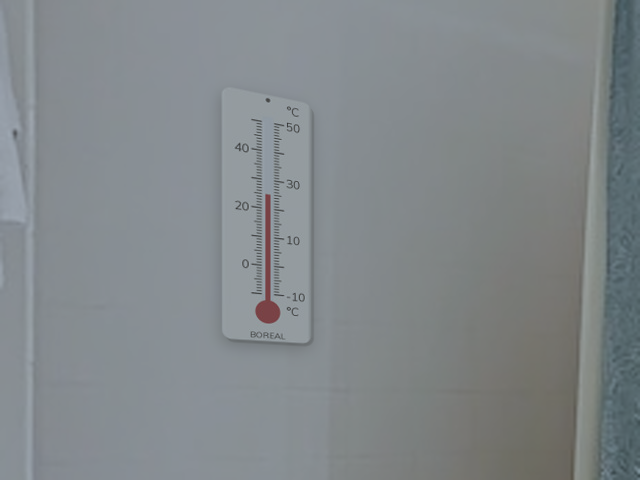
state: 25 °C
